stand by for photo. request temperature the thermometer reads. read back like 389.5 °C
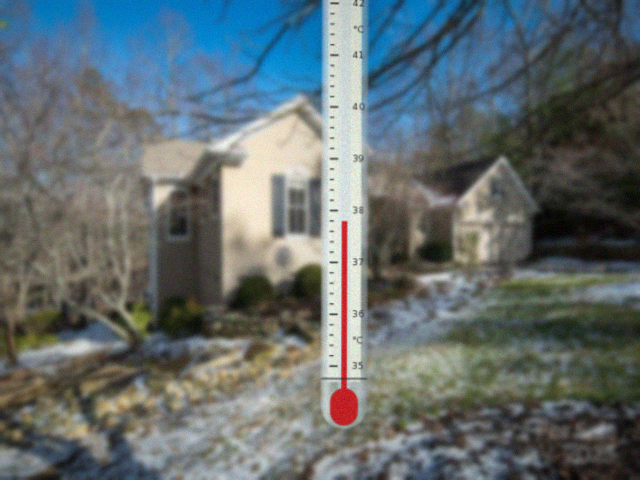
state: 37.8 °C
